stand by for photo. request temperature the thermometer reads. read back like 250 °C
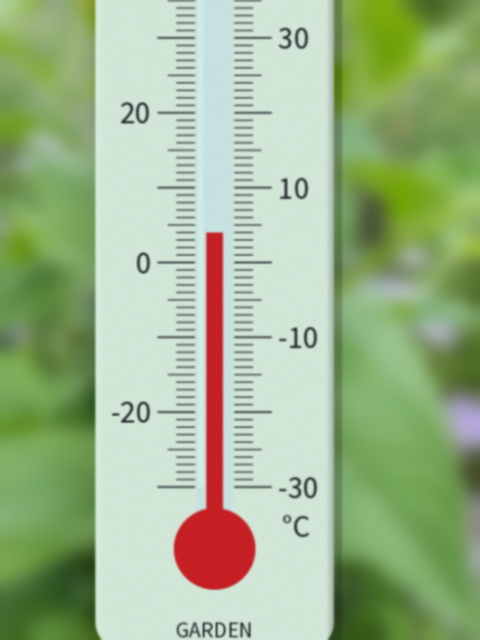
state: 4 °C
